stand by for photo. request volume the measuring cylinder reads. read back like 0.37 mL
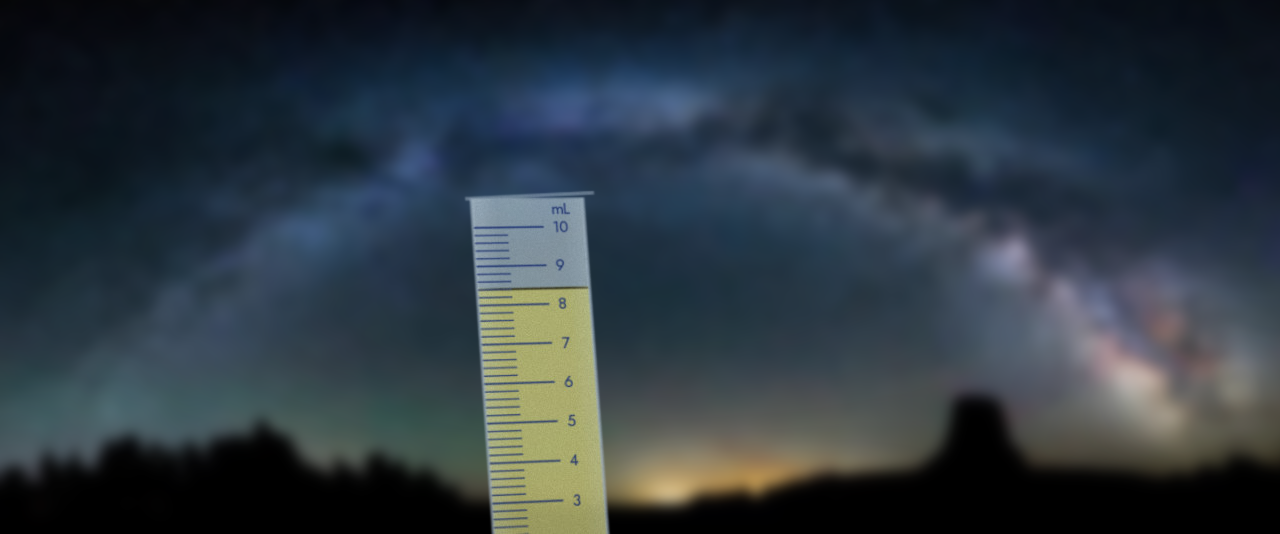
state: 8.4 mL
